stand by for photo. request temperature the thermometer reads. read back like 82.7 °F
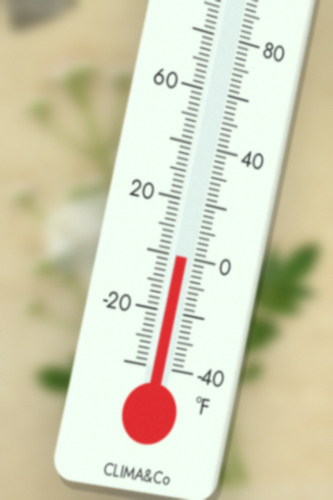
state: 0 °F
